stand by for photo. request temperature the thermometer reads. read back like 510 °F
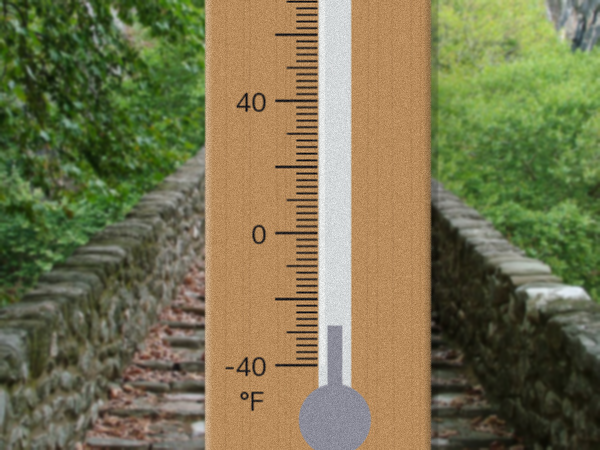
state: -28 °F
